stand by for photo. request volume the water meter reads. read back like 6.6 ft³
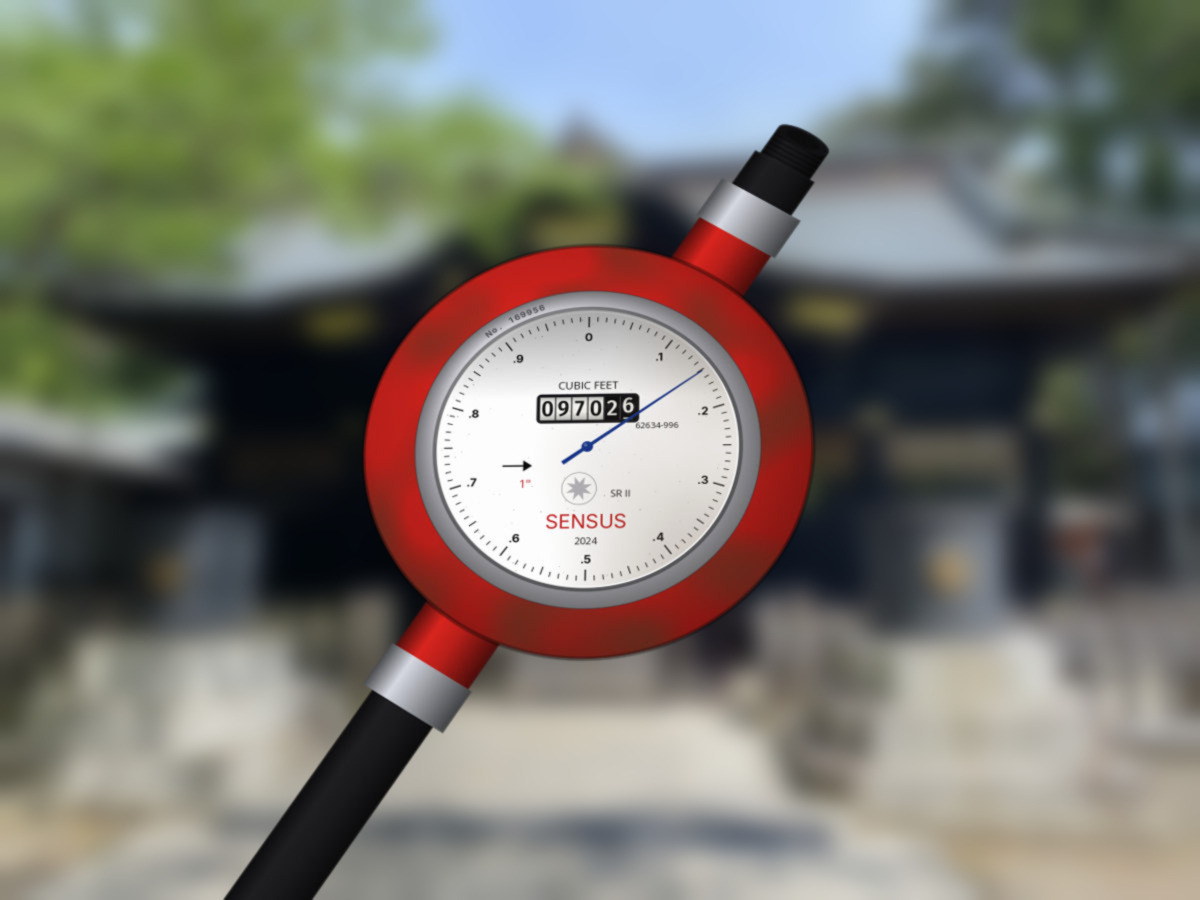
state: 97026.15 ft³
